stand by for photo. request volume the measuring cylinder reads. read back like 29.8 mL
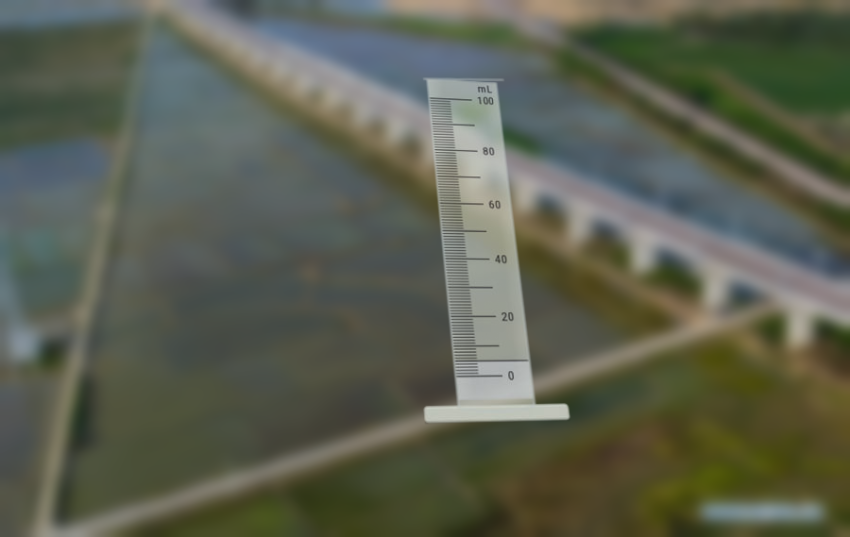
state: 5 mL
